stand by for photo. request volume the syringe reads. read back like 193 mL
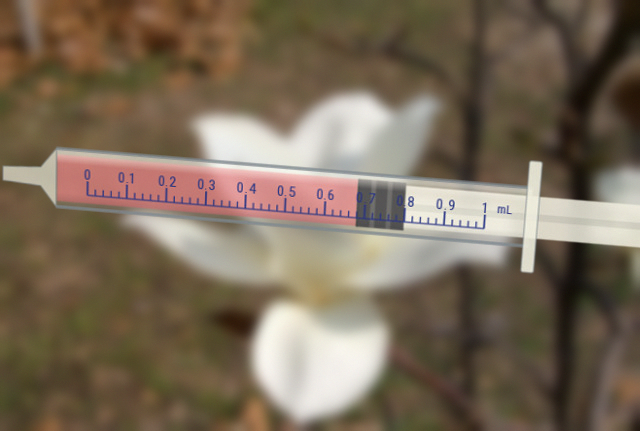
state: 0.68 mL
